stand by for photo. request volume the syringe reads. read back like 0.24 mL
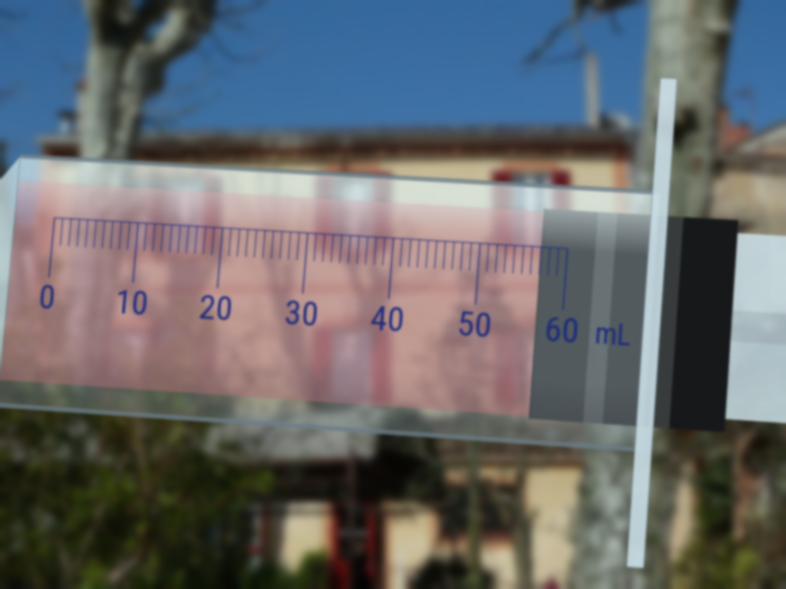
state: 57 mL
